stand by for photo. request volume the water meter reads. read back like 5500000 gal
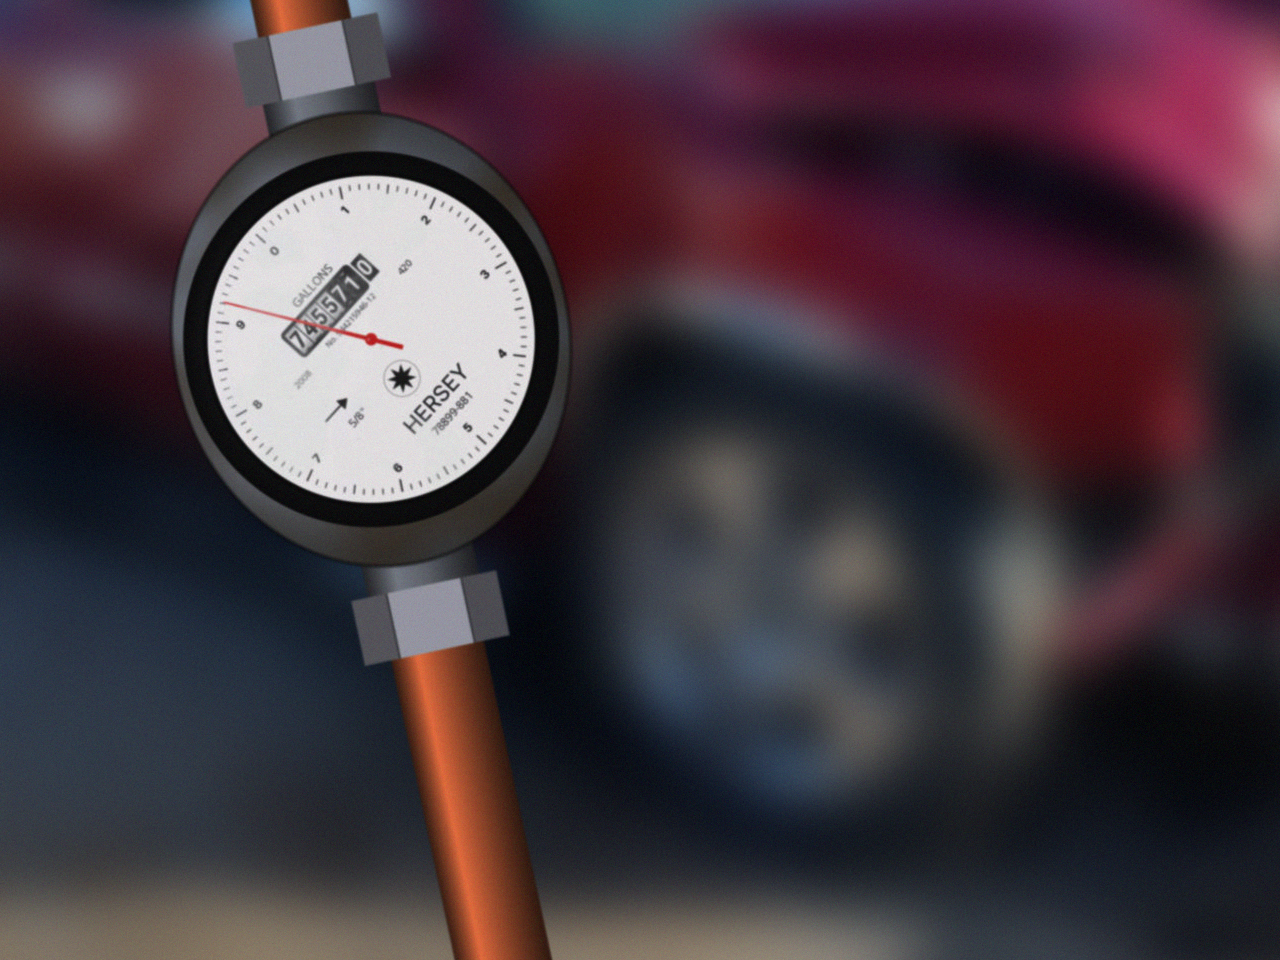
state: 7455709.2 gal
